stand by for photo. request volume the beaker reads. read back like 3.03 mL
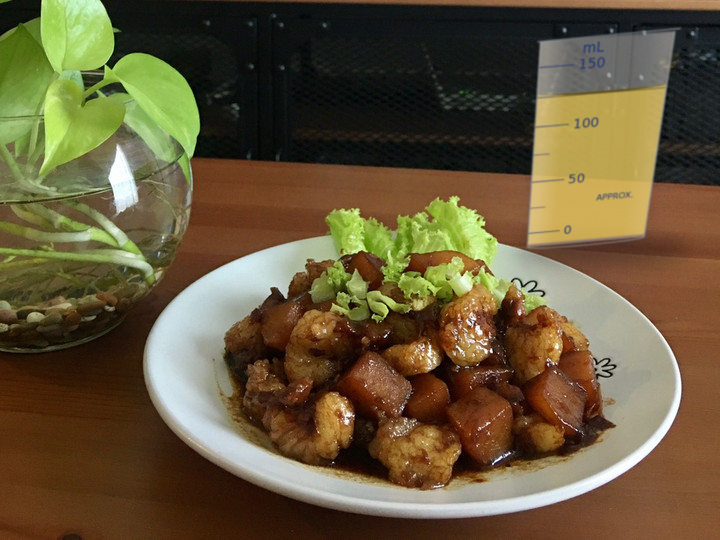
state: 125 mL
